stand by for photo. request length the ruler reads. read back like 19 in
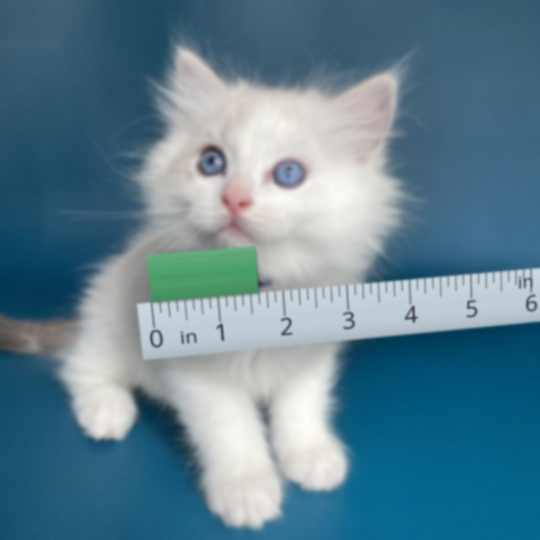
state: 1.625 in
